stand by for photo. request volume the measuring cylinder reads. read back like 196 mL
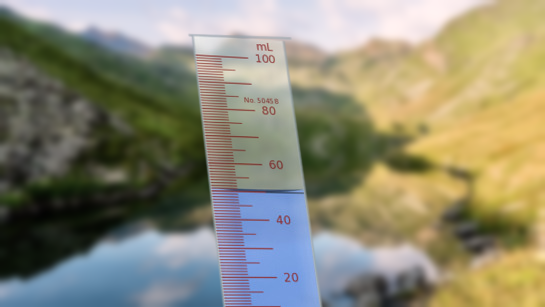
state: 50 mL
